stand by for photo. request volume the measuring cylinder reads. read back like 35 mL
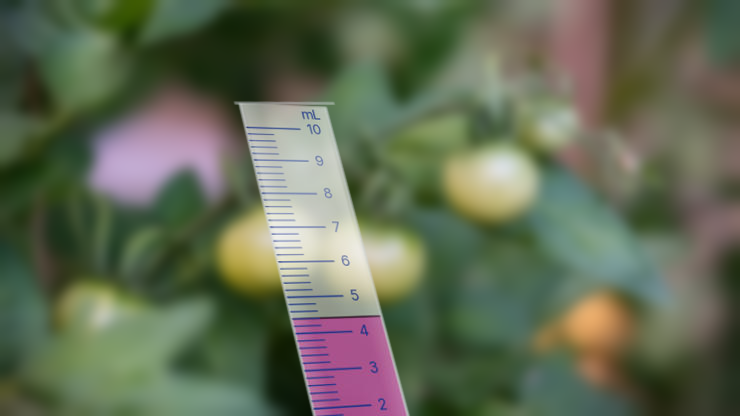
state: 4.4 mL
